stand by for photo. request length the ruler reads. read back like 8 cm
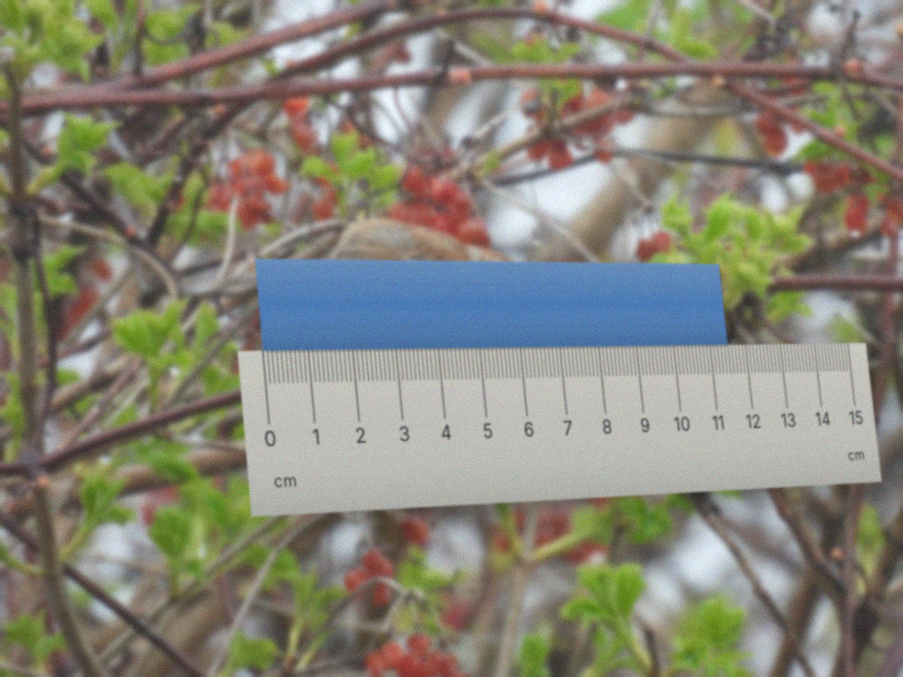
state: 11.5 cm
